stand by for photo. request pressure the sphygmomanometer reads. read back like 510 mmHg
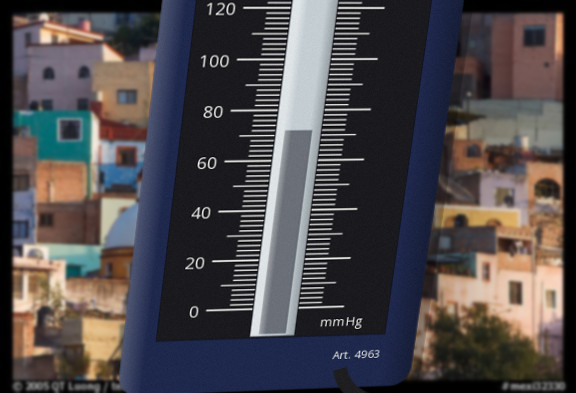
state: 72 mmHg
